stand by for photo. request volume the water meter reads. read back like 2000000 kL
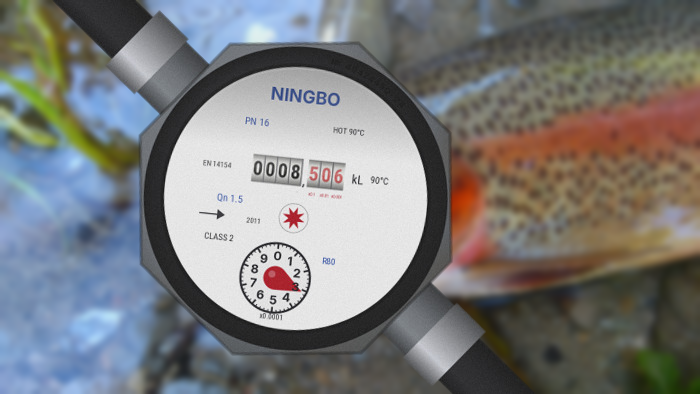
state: 8.5063 kL
